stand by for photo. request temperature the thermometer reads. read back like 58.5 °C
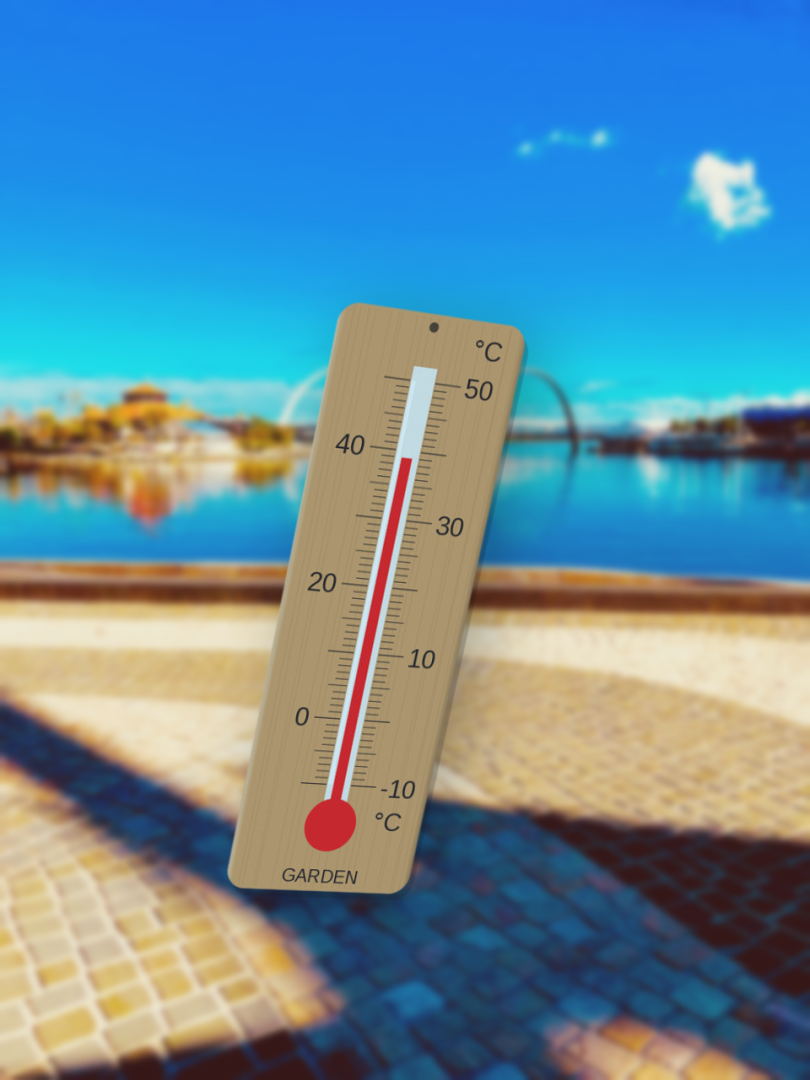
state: 39 °C
